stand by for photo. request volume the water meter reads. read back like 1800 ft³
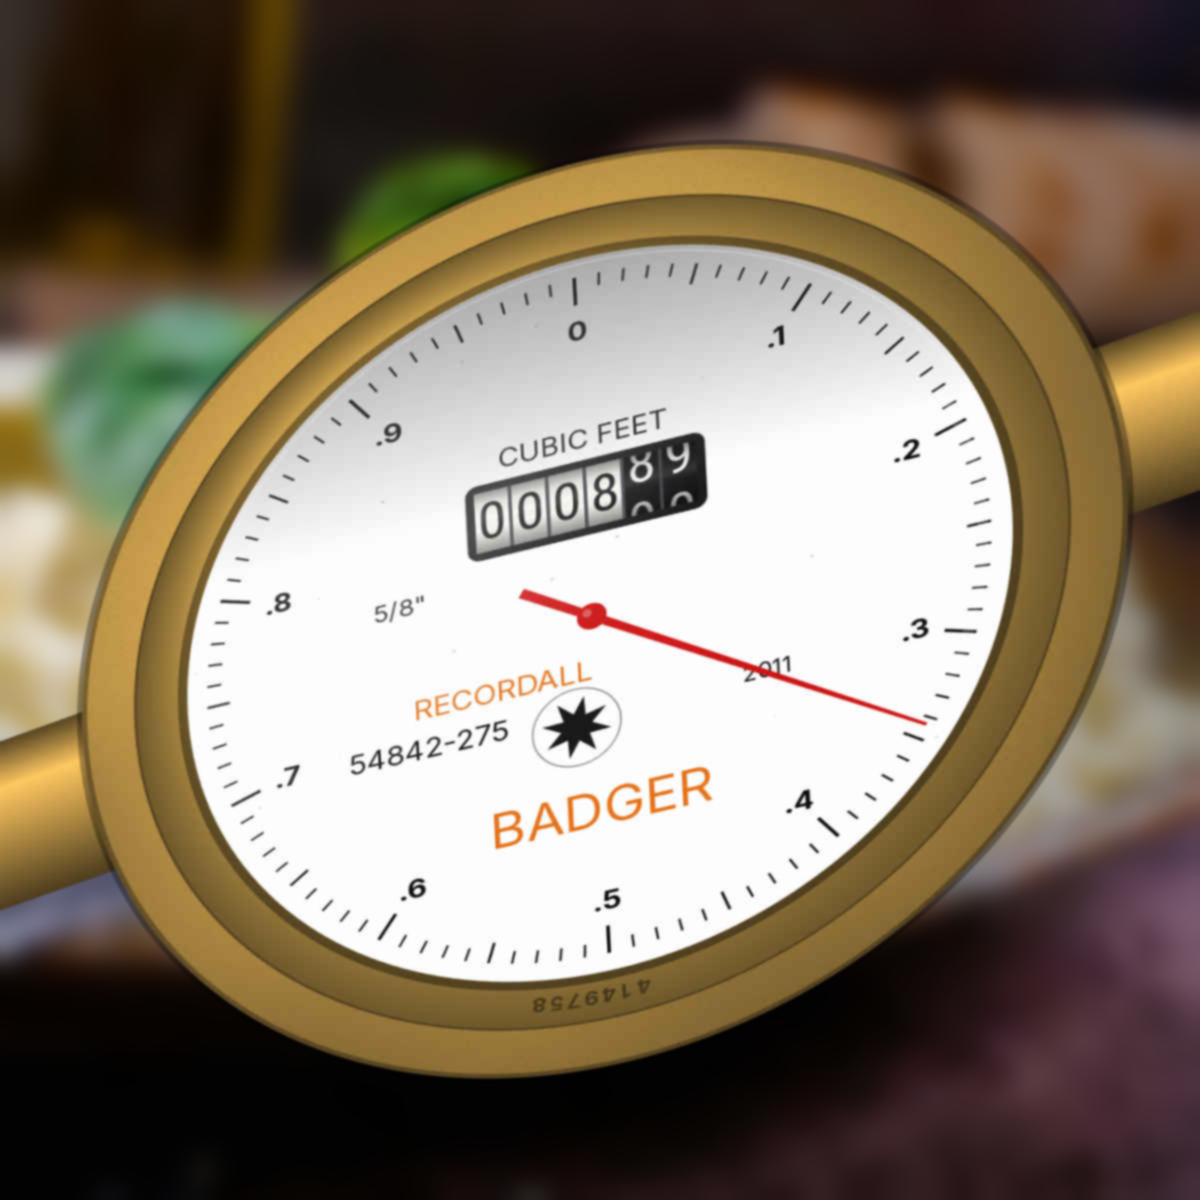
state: 889.34 ft³
